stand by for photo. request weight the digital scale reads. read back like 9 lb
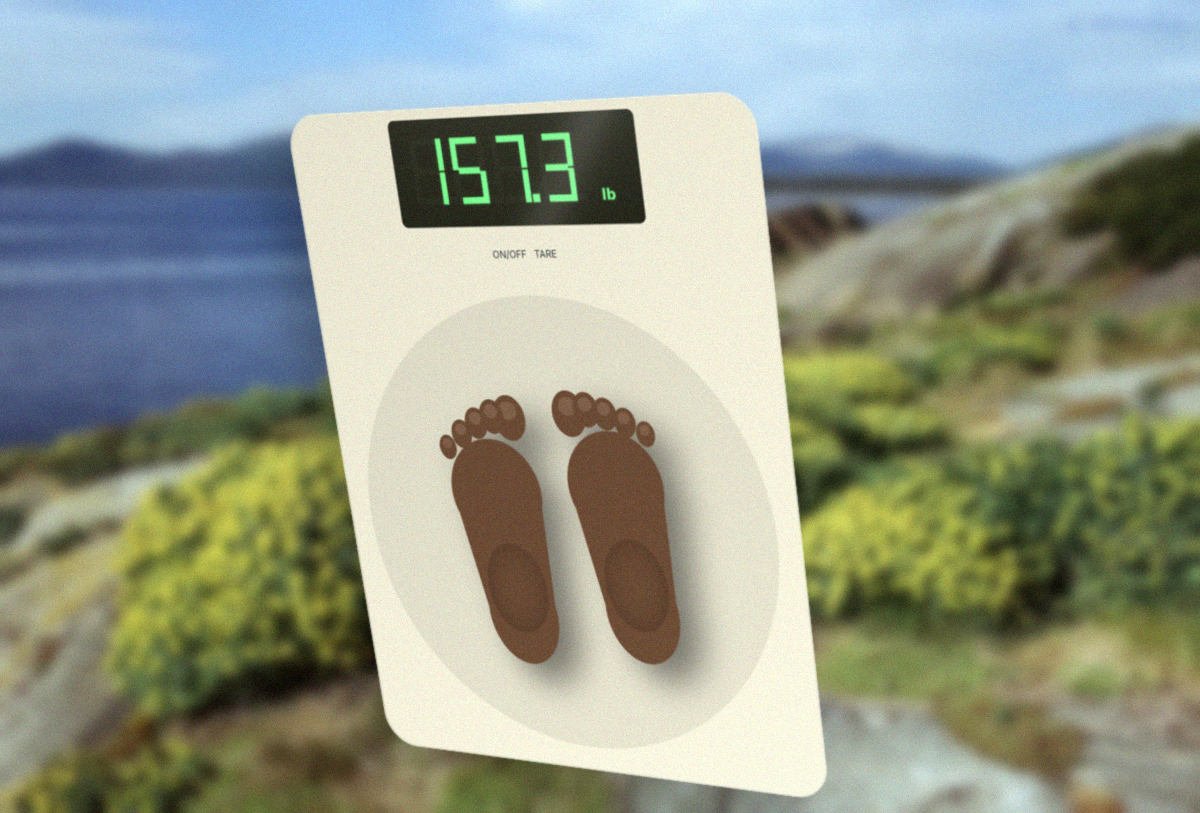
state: 157.3 lb
